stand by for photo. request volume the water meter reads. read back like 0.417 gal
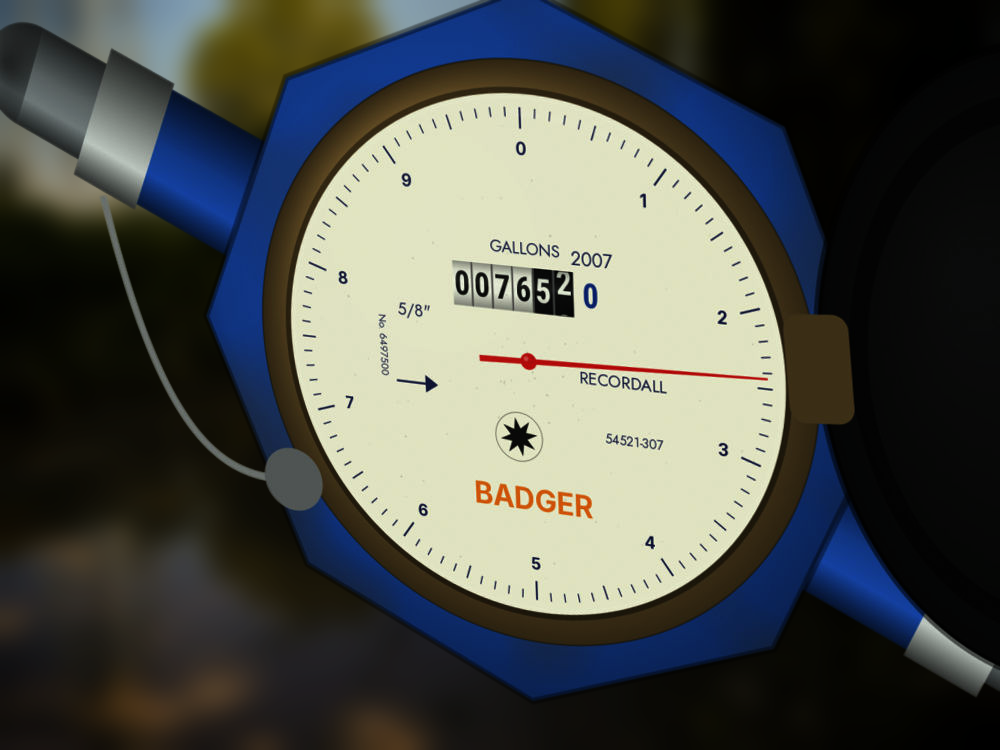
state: 76522.4 gal
